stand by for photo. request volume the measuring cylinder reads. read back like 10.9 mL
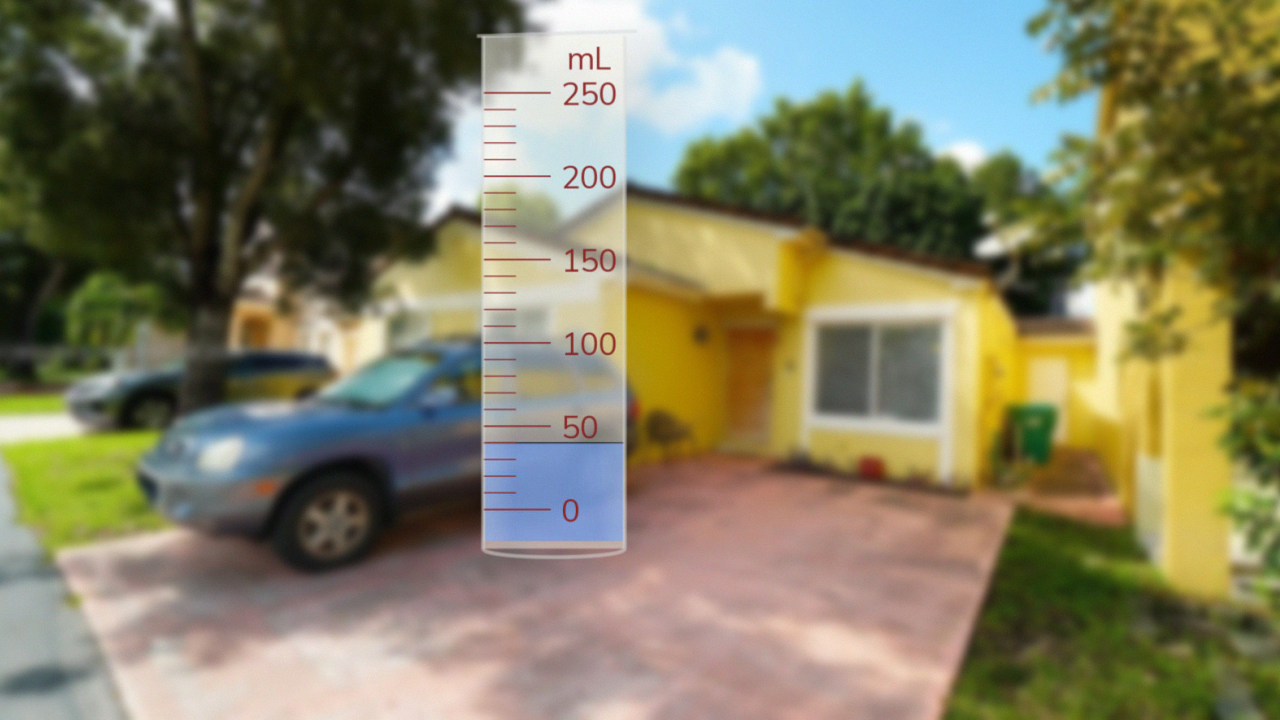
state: 40 mL
